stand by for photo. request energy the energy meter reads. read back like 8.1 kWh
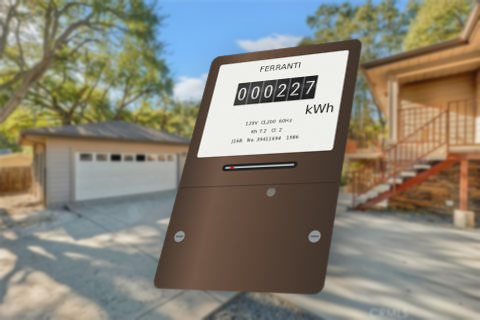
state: 227 kWh
